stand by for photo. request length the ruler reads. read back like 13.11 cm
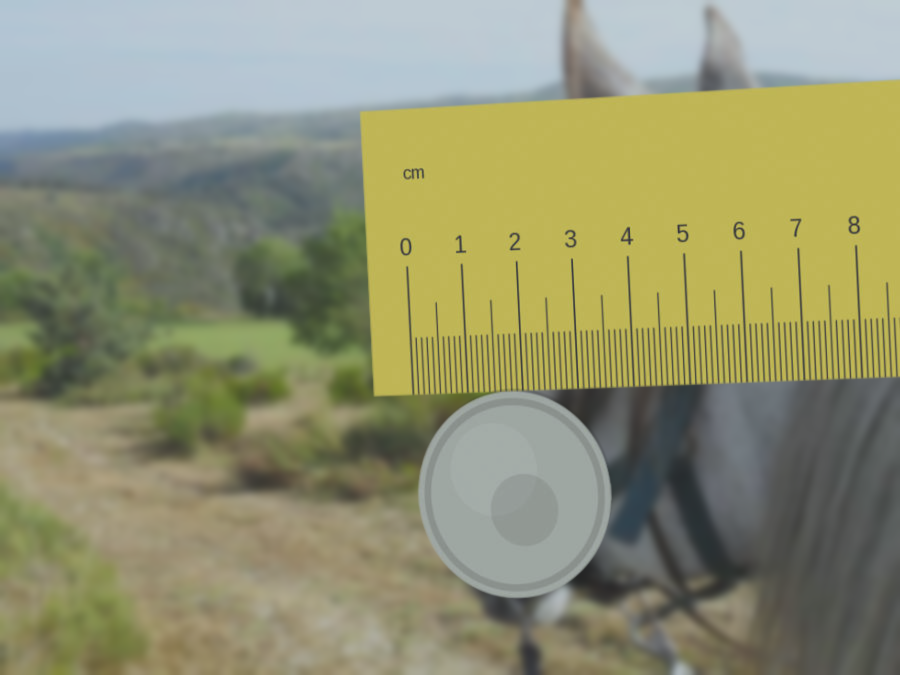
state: 3.5 cm
